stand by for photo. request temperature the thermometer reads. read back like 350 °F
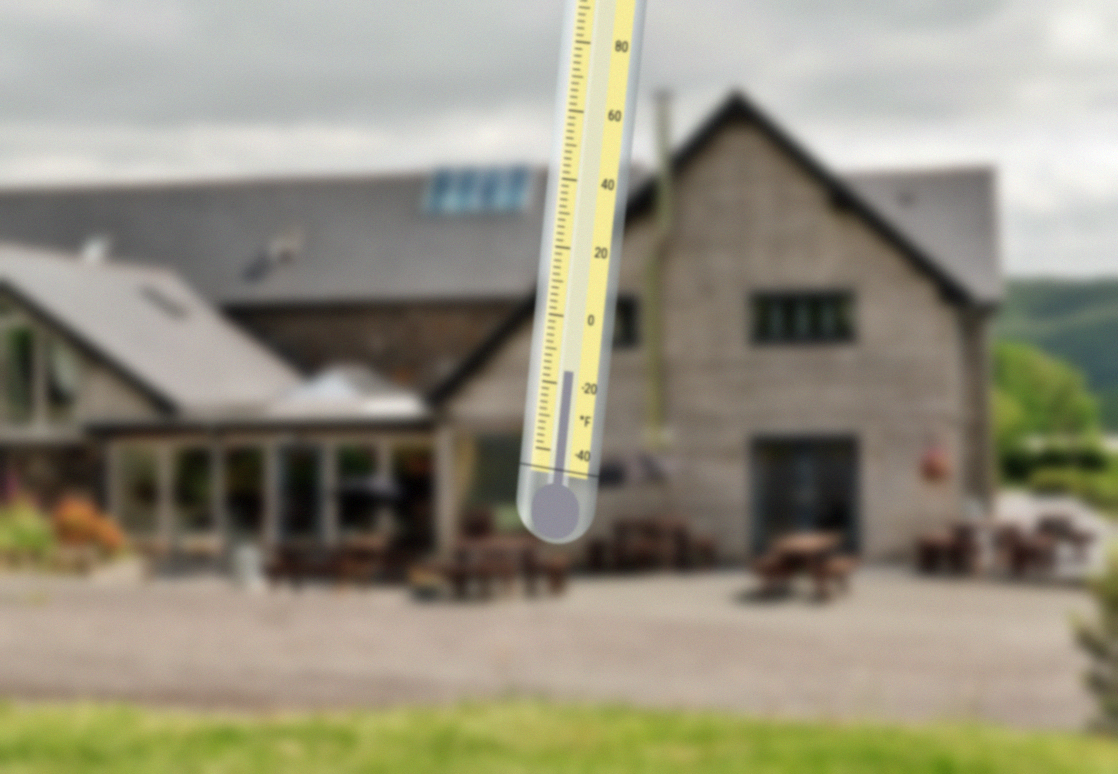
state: -16 °F
